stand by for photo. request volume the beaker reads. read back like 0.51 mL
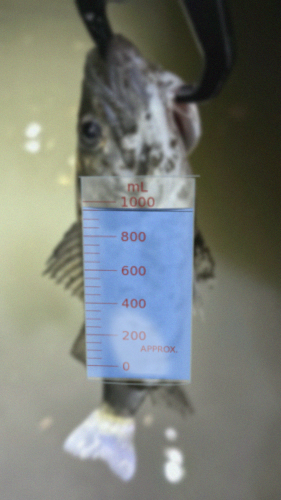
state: 950 mL
